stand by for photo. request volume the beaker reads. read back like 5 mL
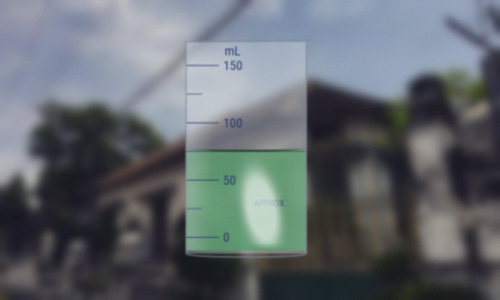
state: 75 mL
